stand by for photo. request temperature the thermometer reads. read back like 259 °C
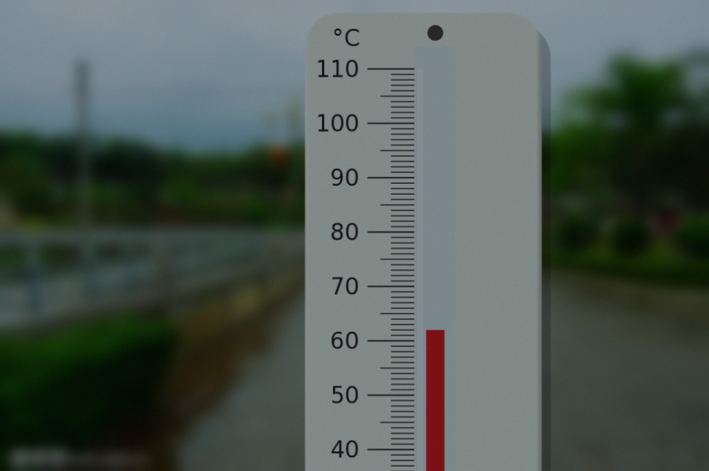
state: 62 °C
